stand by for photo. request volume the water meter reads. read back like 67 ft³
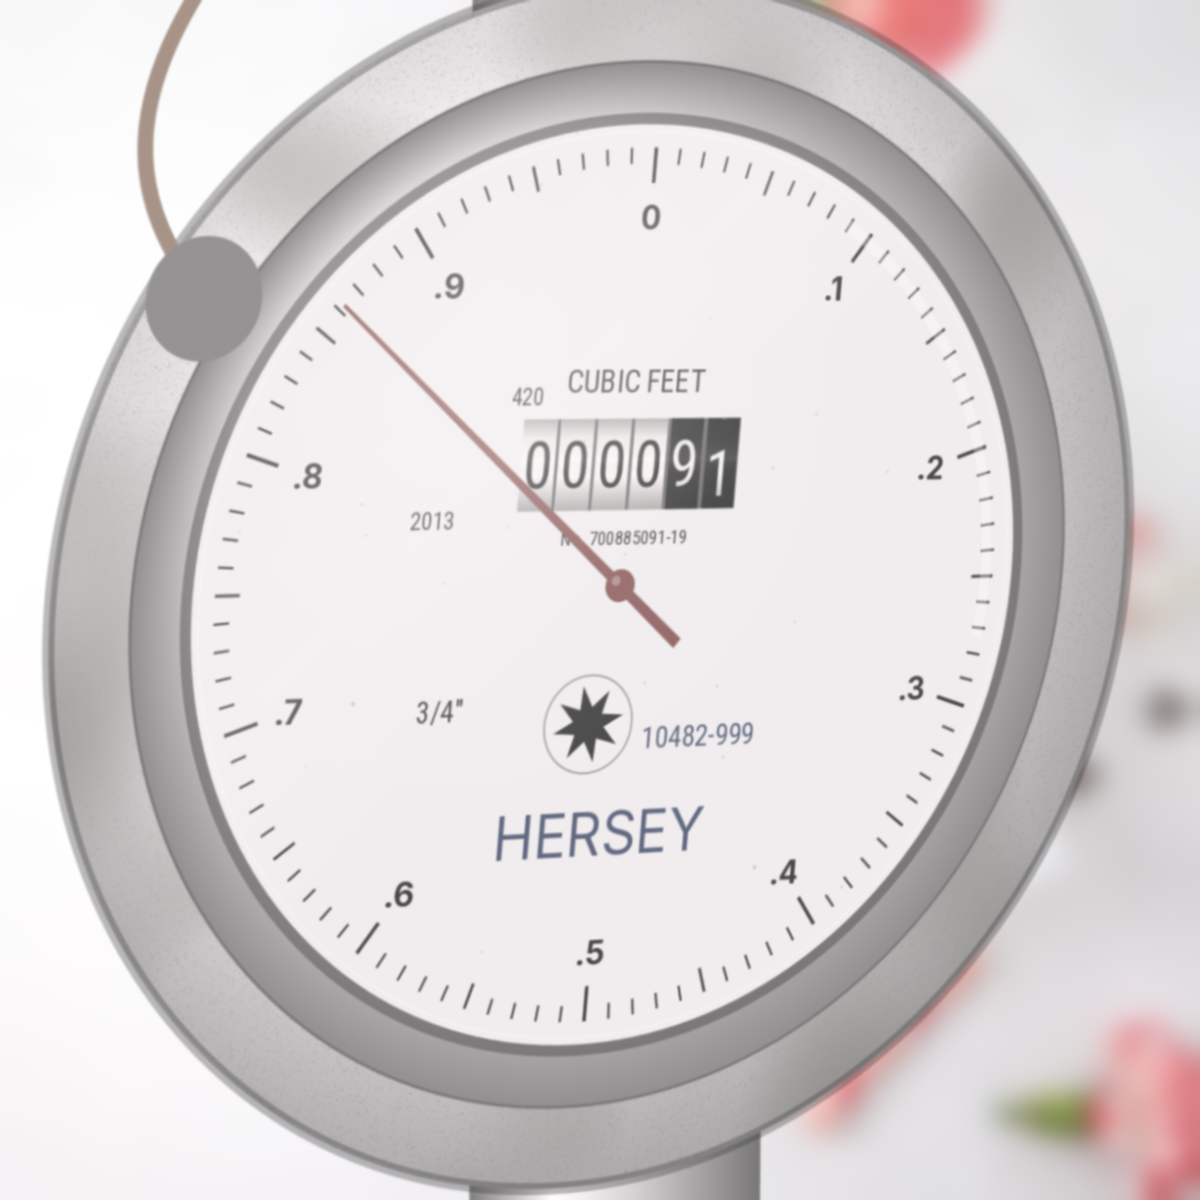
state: 90.86 ft³
